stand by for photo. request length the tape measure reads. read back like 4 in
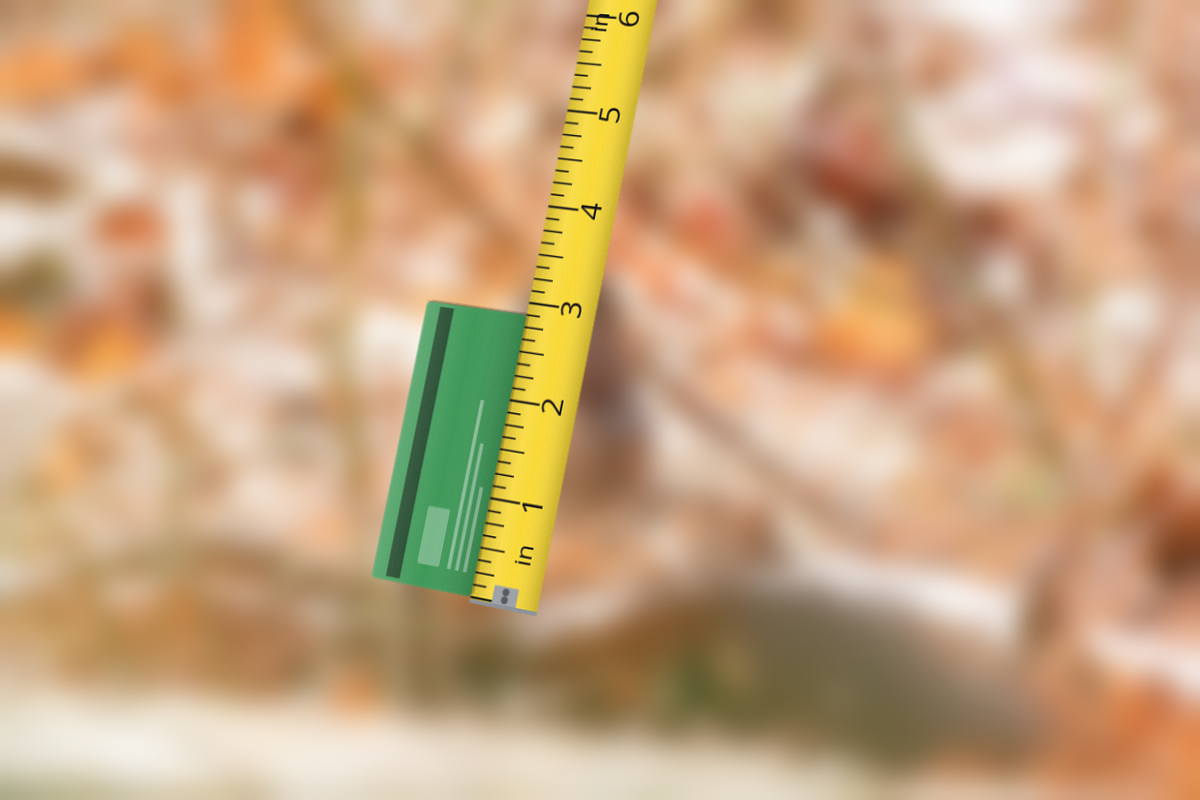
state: 2.875 in
